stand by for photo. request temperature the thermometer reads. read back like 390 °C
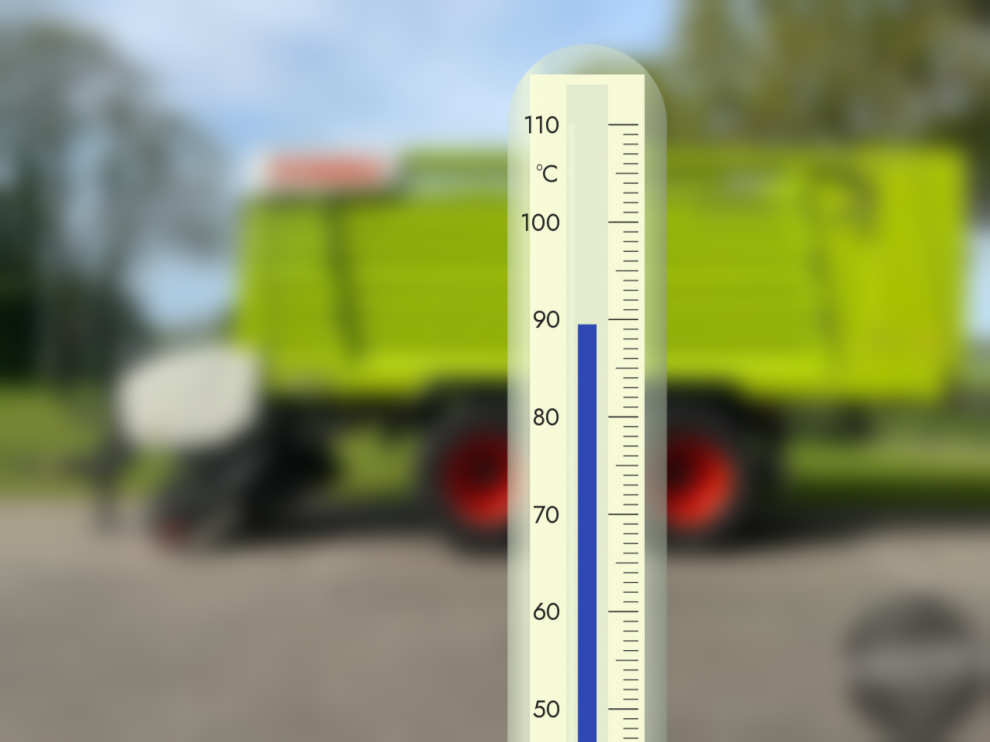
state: 89.5 °C
